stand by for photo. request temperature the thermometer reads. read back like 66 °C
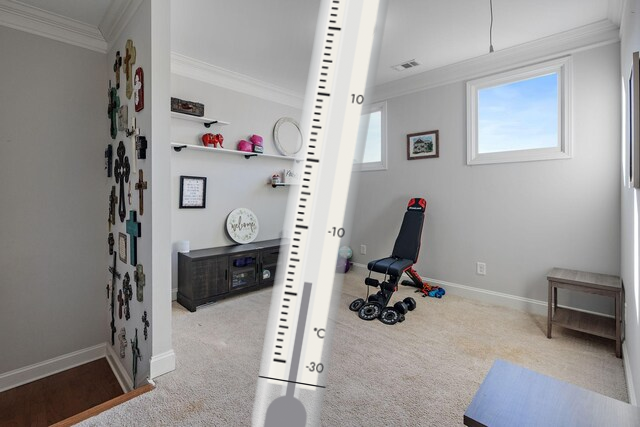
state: -18 °C
